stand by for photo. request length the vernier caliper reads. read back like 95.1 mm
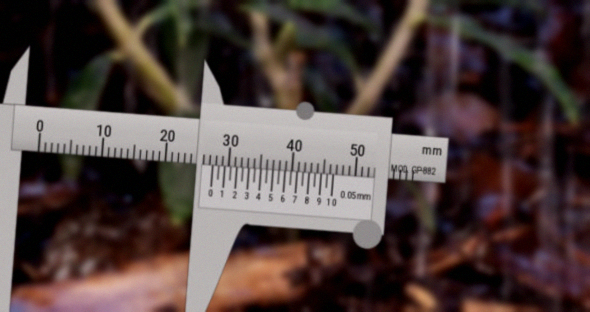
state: 27.5 mm
